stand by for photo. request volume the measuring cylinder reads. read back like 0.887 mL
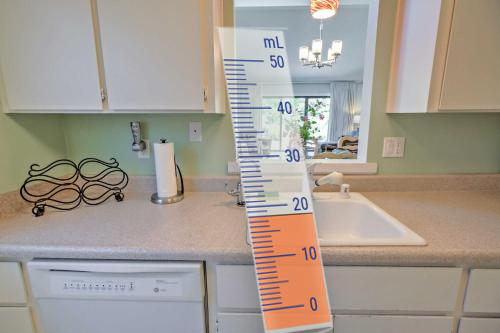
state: 18 mL
